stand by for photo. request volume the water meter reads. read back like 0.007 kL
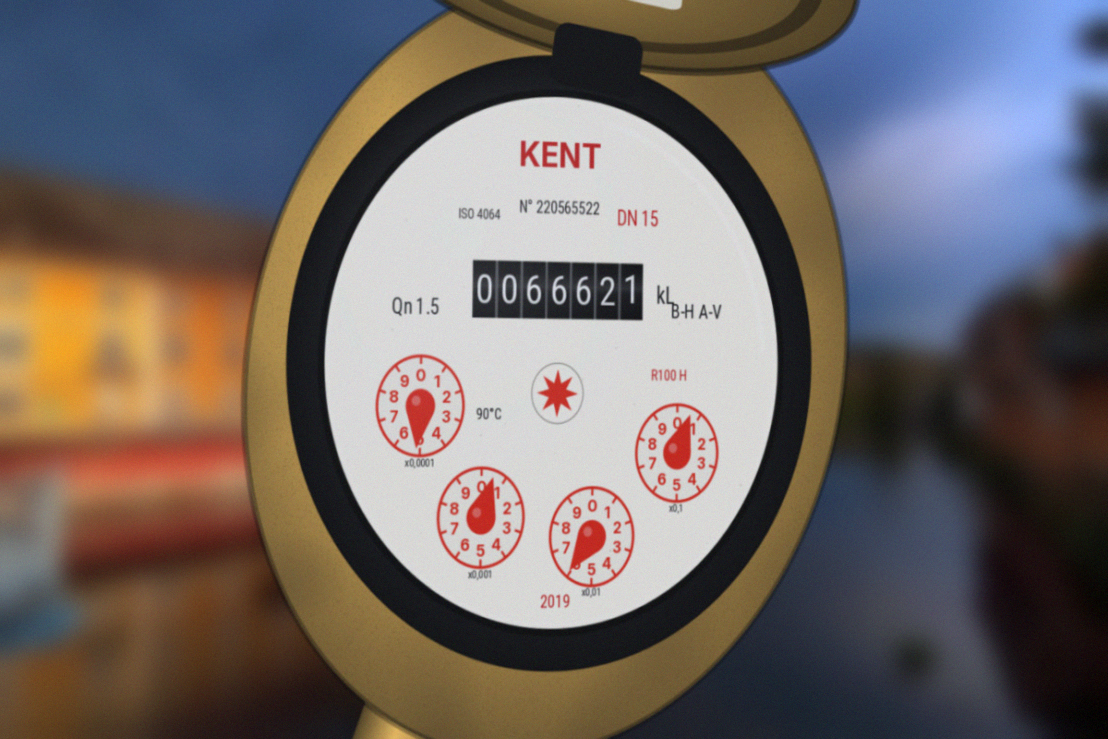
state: 66621.0605 kL
